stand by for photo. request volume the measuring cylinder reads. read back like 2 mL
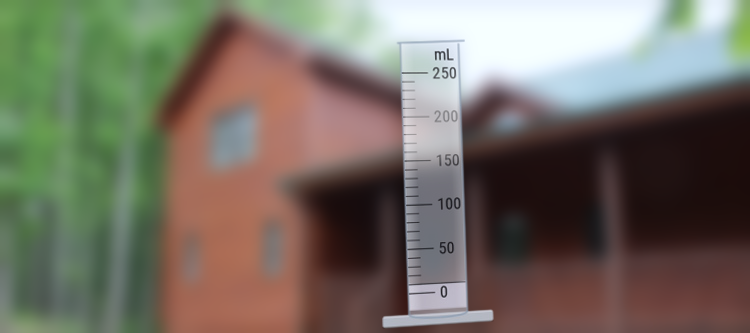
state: 10 mL
